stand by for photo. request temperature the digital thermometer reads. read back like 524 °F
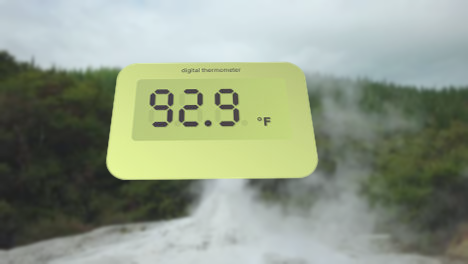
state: 92.9 °F
